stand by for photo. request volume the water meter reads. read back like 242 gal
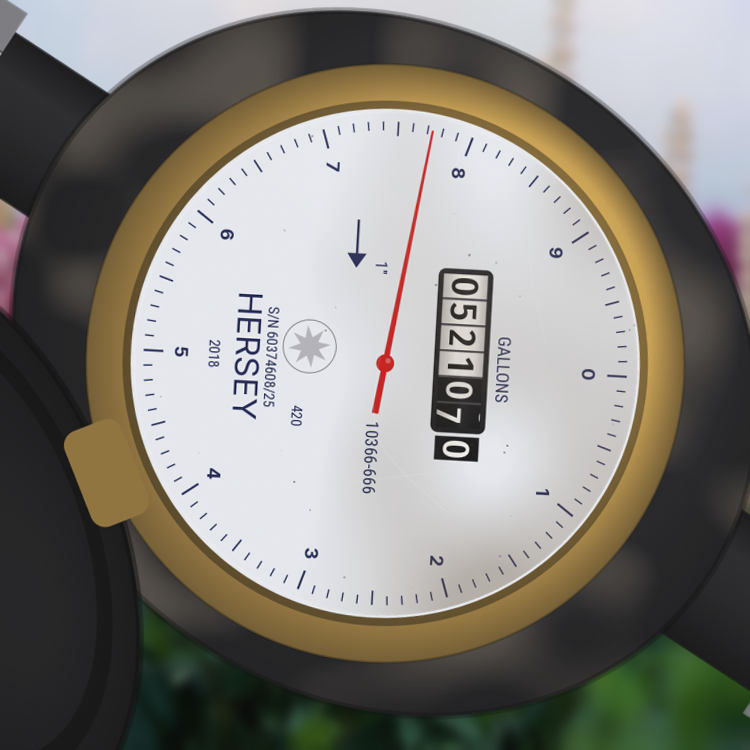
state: 521067.7 gal
